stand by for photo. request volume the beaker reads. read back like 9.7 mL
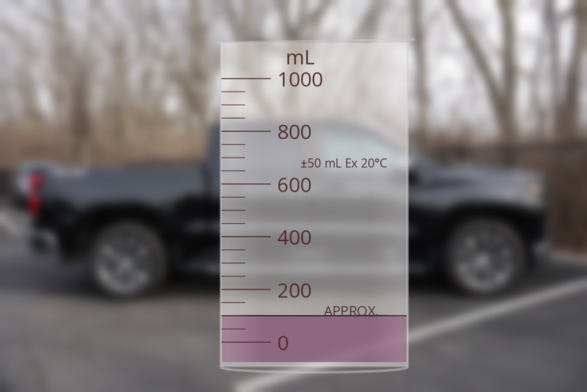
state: 100 mL
